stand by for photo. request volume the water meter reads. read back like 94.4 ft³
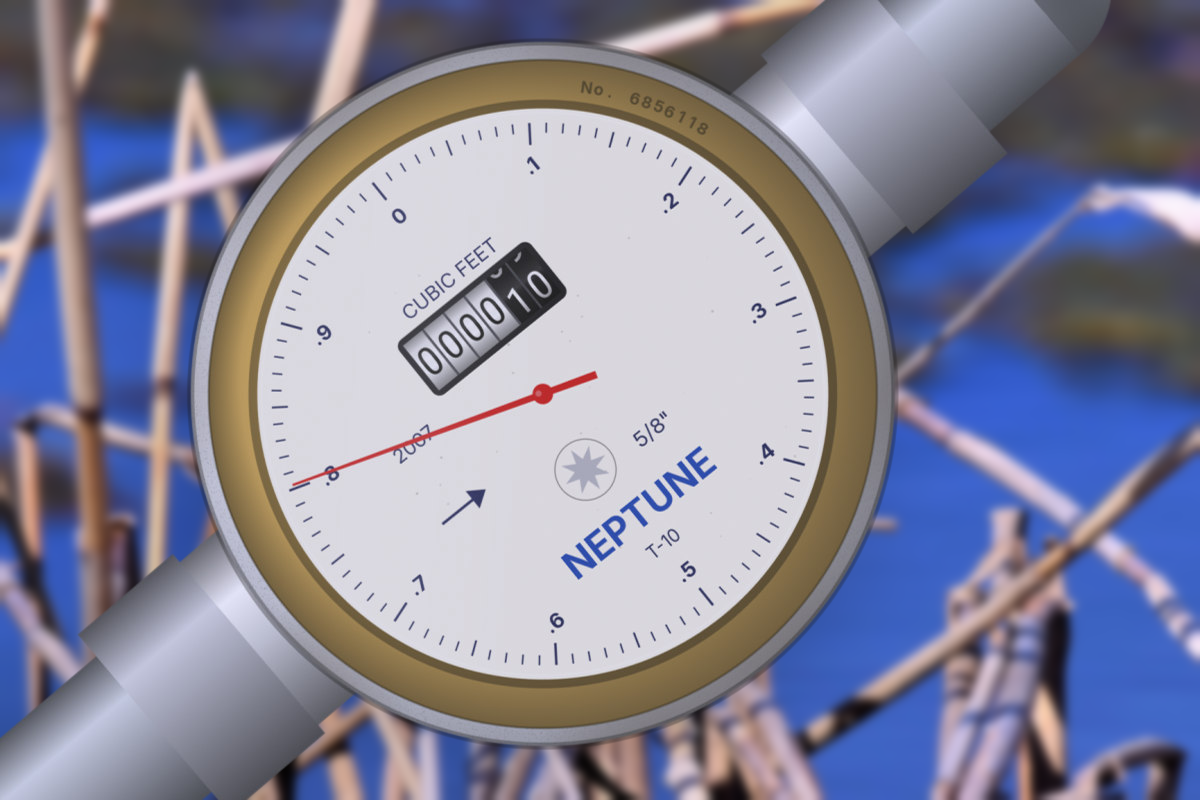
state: 9.80 ft³
